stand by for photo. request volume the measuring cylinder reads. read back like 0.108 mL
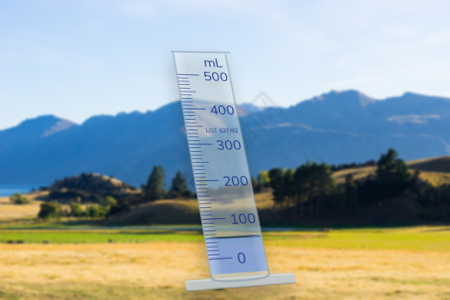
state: 50 mL
